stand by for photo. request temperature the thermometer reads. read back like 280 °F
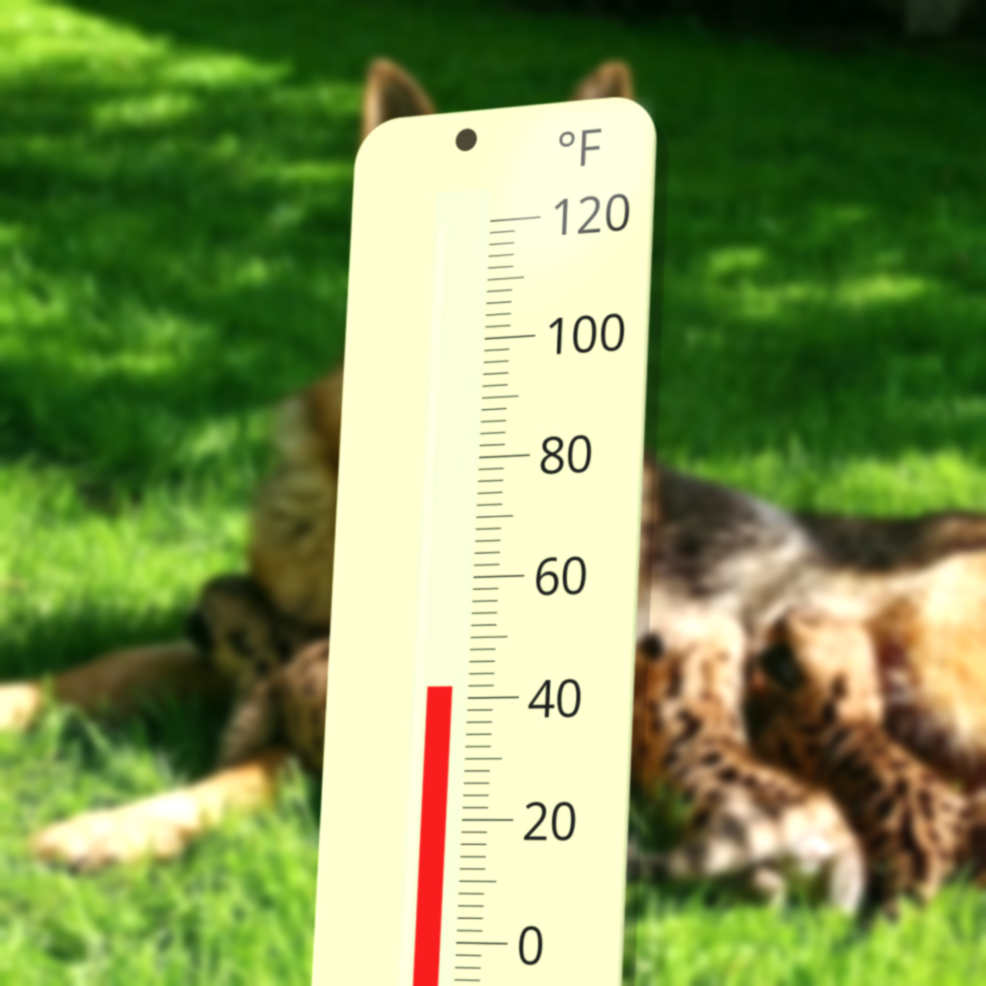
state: 42 °F
